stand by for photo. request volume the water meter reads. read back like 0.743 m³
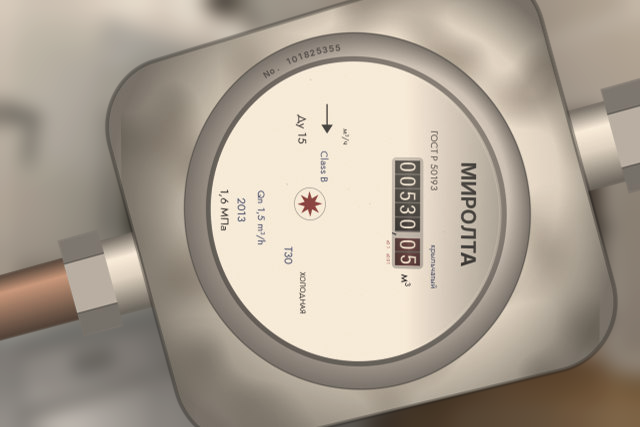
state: 530.05 m³
